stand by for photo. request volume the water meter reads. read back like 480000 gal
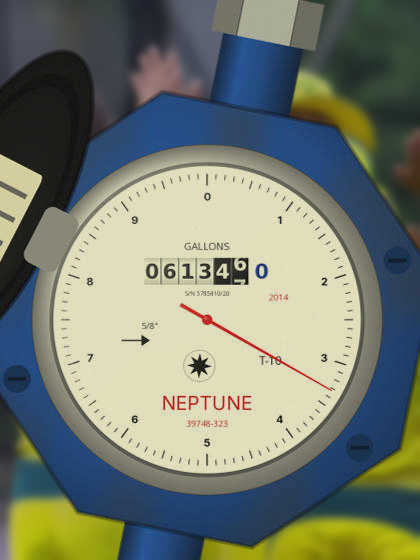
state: 613463.3 gal
